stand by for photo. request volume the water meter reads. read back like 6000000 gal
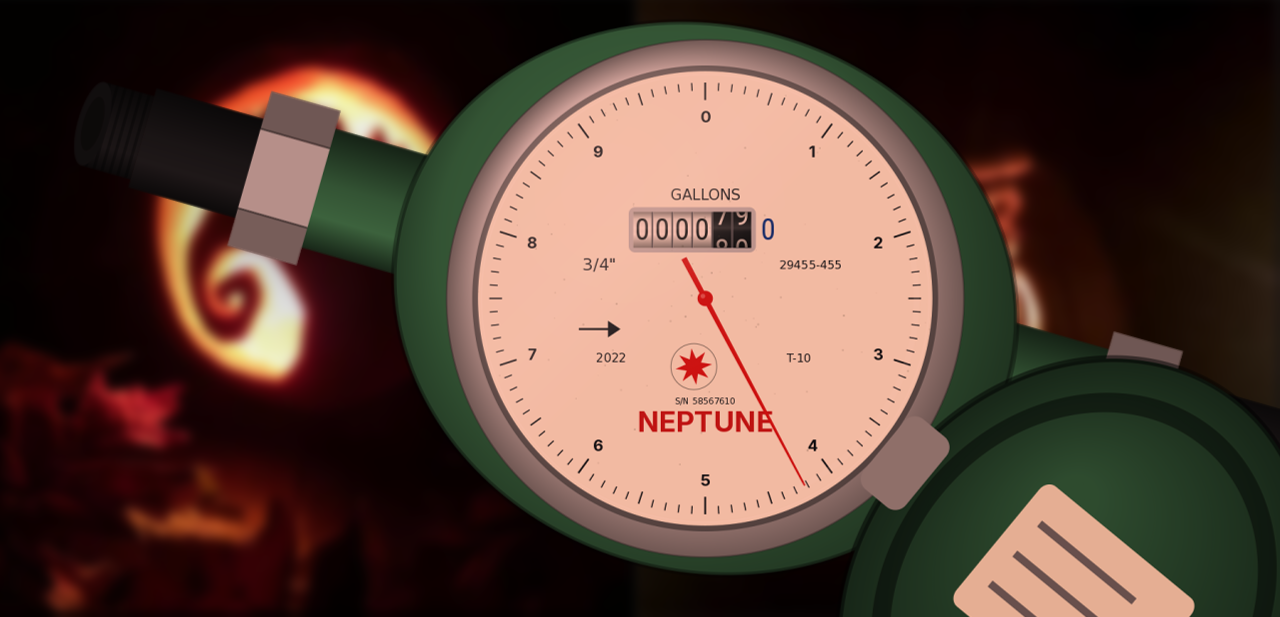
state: 794.2 gal
